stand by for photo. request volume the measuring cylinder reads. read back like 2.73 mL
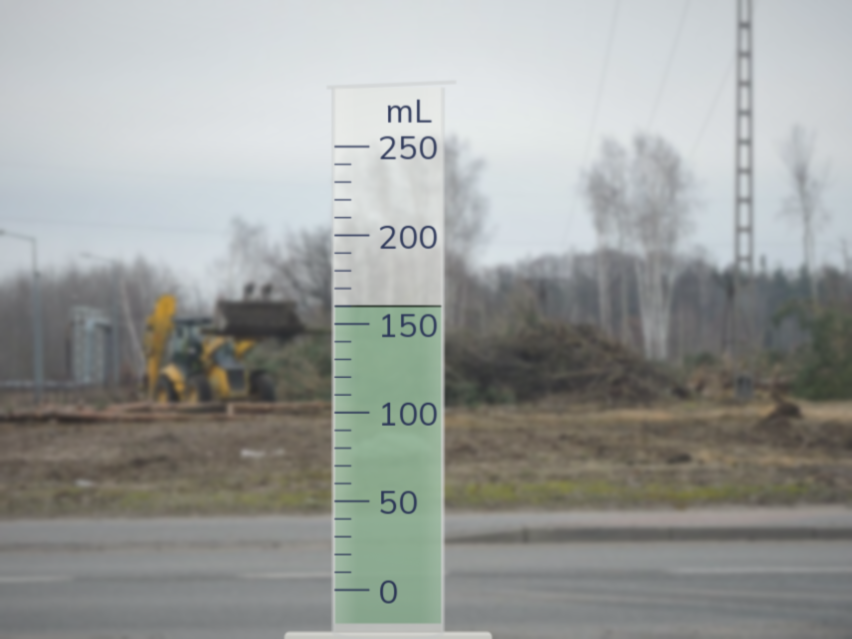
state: 160 mL
